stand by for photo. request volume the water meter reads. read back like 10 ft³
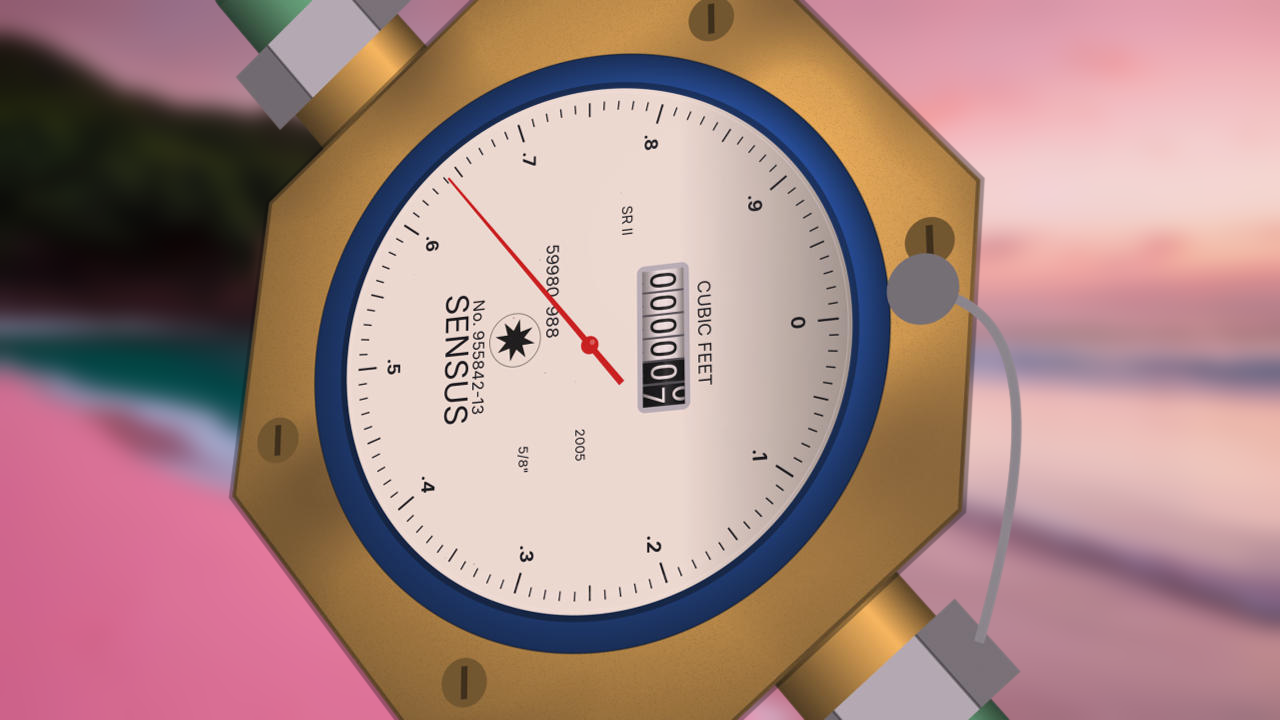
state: 6.64 ft³
